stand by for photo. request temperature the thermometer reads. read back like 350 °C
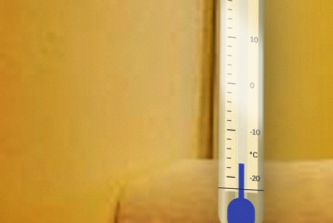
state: -17 °C
